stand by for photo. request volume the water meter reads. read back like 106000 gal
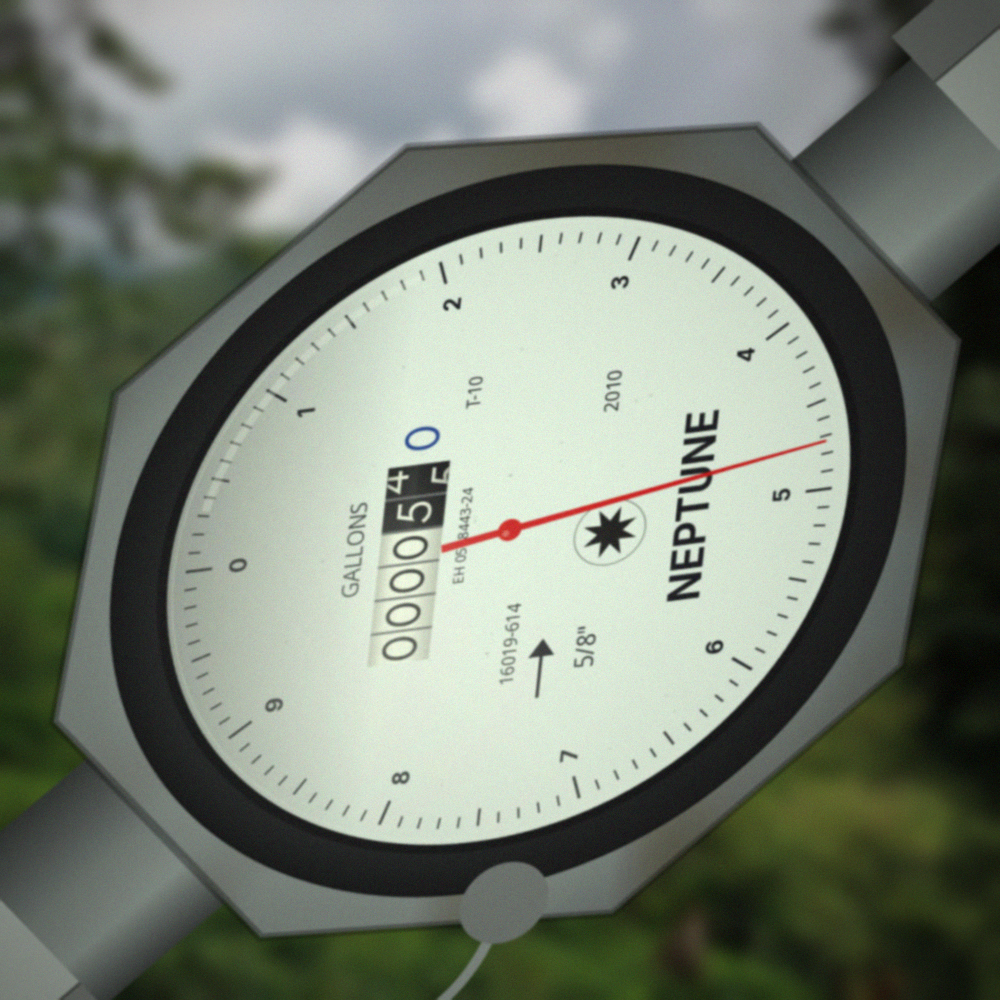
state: 544.7 gal
